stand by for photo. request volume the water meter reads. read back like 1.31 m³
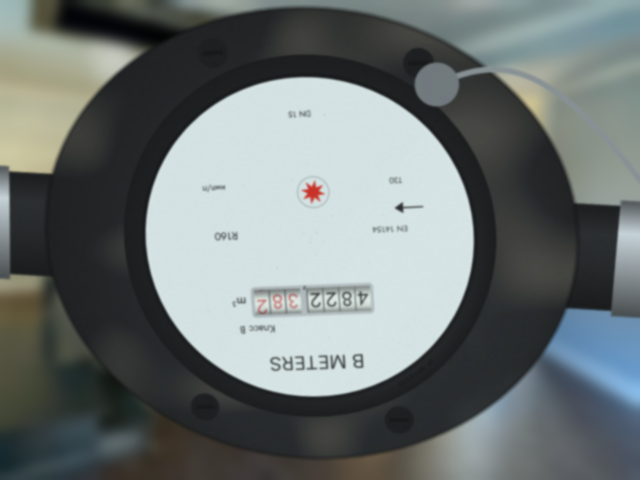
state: 4822.382 m³
